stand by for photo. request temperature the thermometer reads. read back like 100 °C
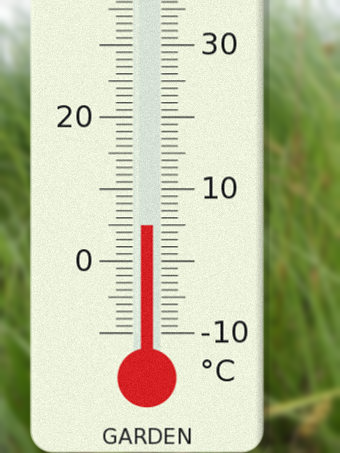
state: 5 °C
